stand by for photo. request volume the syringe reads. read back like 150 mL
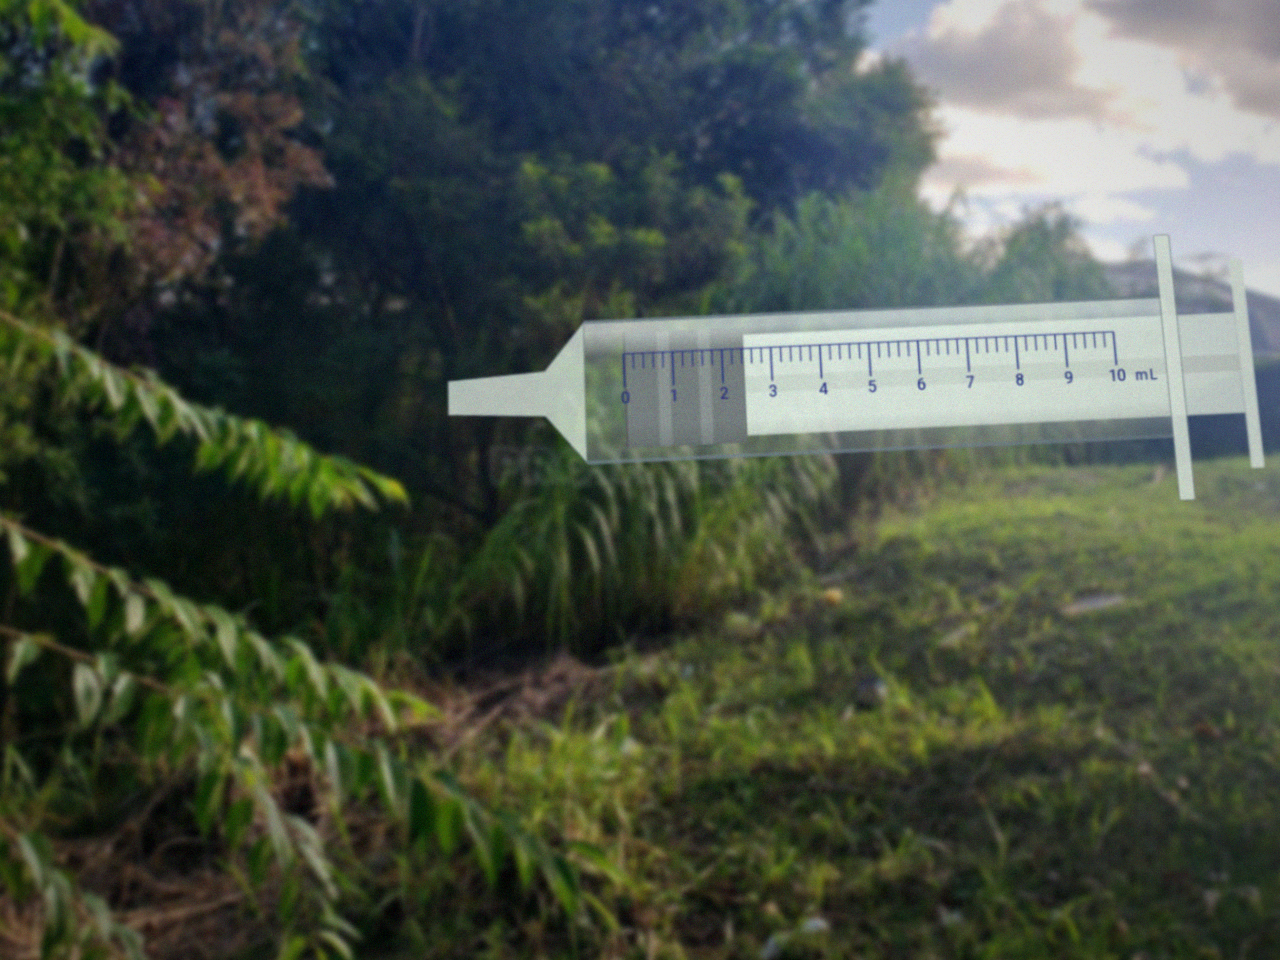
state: 0 mL
